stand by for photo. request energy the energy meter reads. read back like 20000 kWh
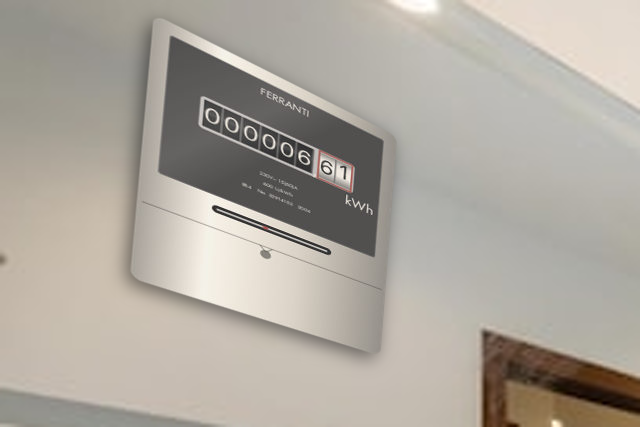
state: 6.61 kWh
